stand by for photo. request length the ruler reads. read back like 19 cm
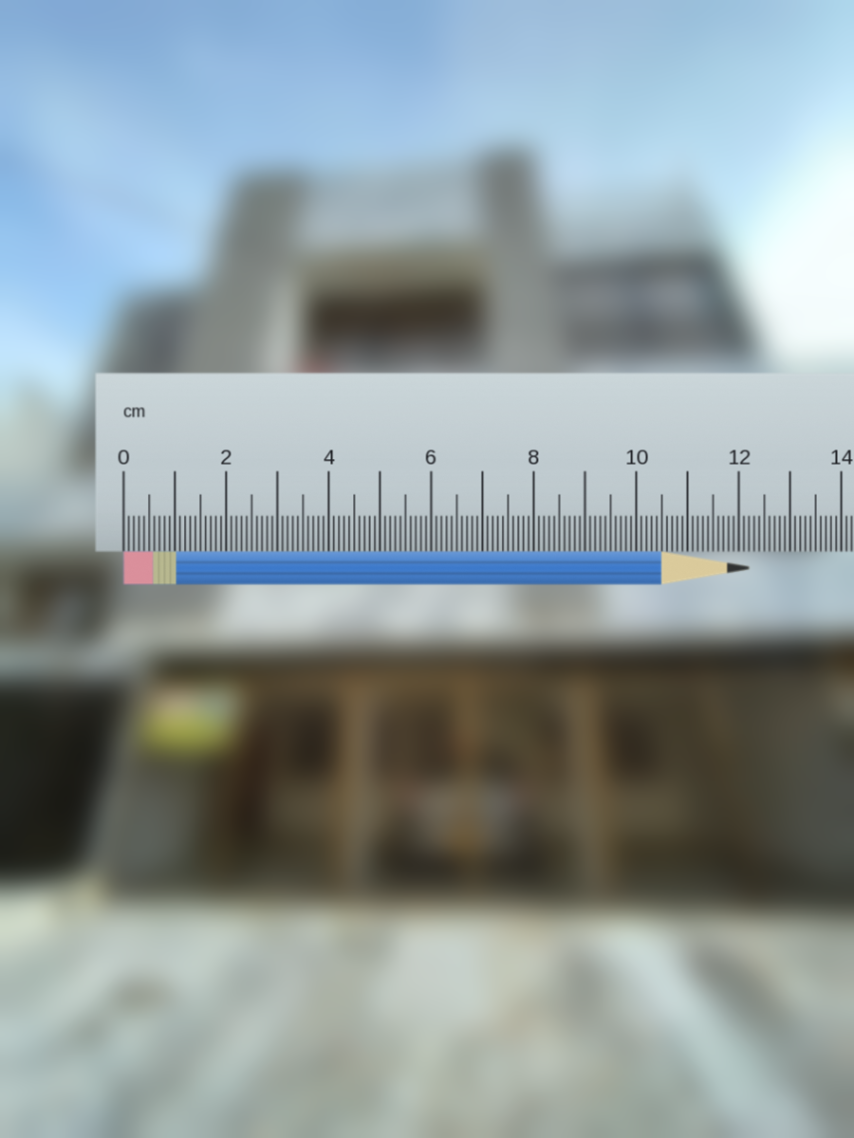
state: 12.2 cm
